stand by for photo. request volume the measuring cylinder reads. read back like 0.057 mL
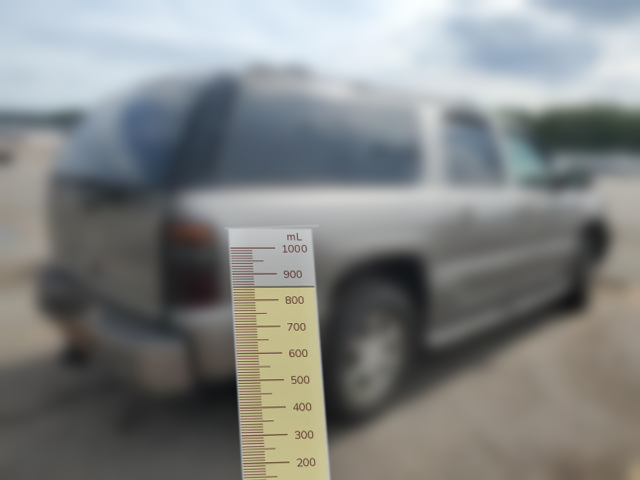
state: 850 mL
